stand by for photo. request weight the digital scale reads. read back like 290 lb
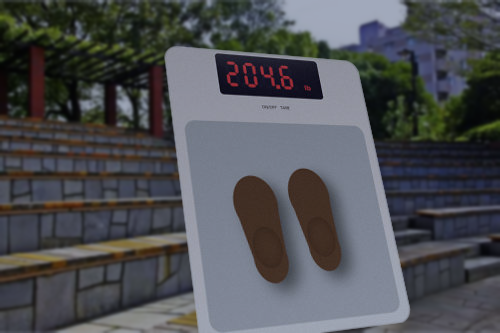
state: 204.6 lb
